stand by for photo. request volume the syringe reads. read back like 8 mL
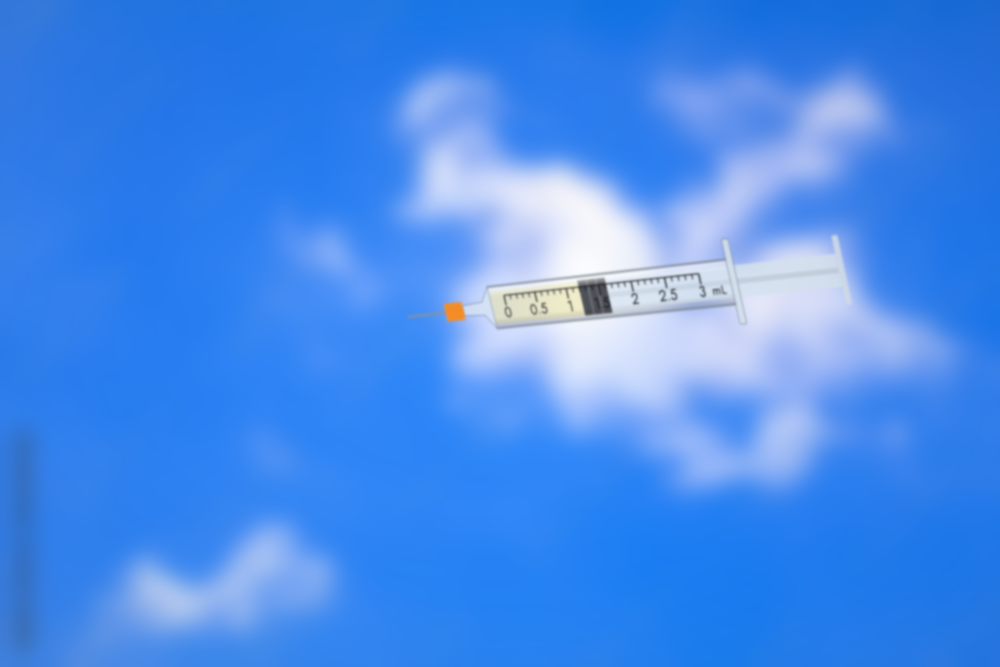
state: 1.2 mL
